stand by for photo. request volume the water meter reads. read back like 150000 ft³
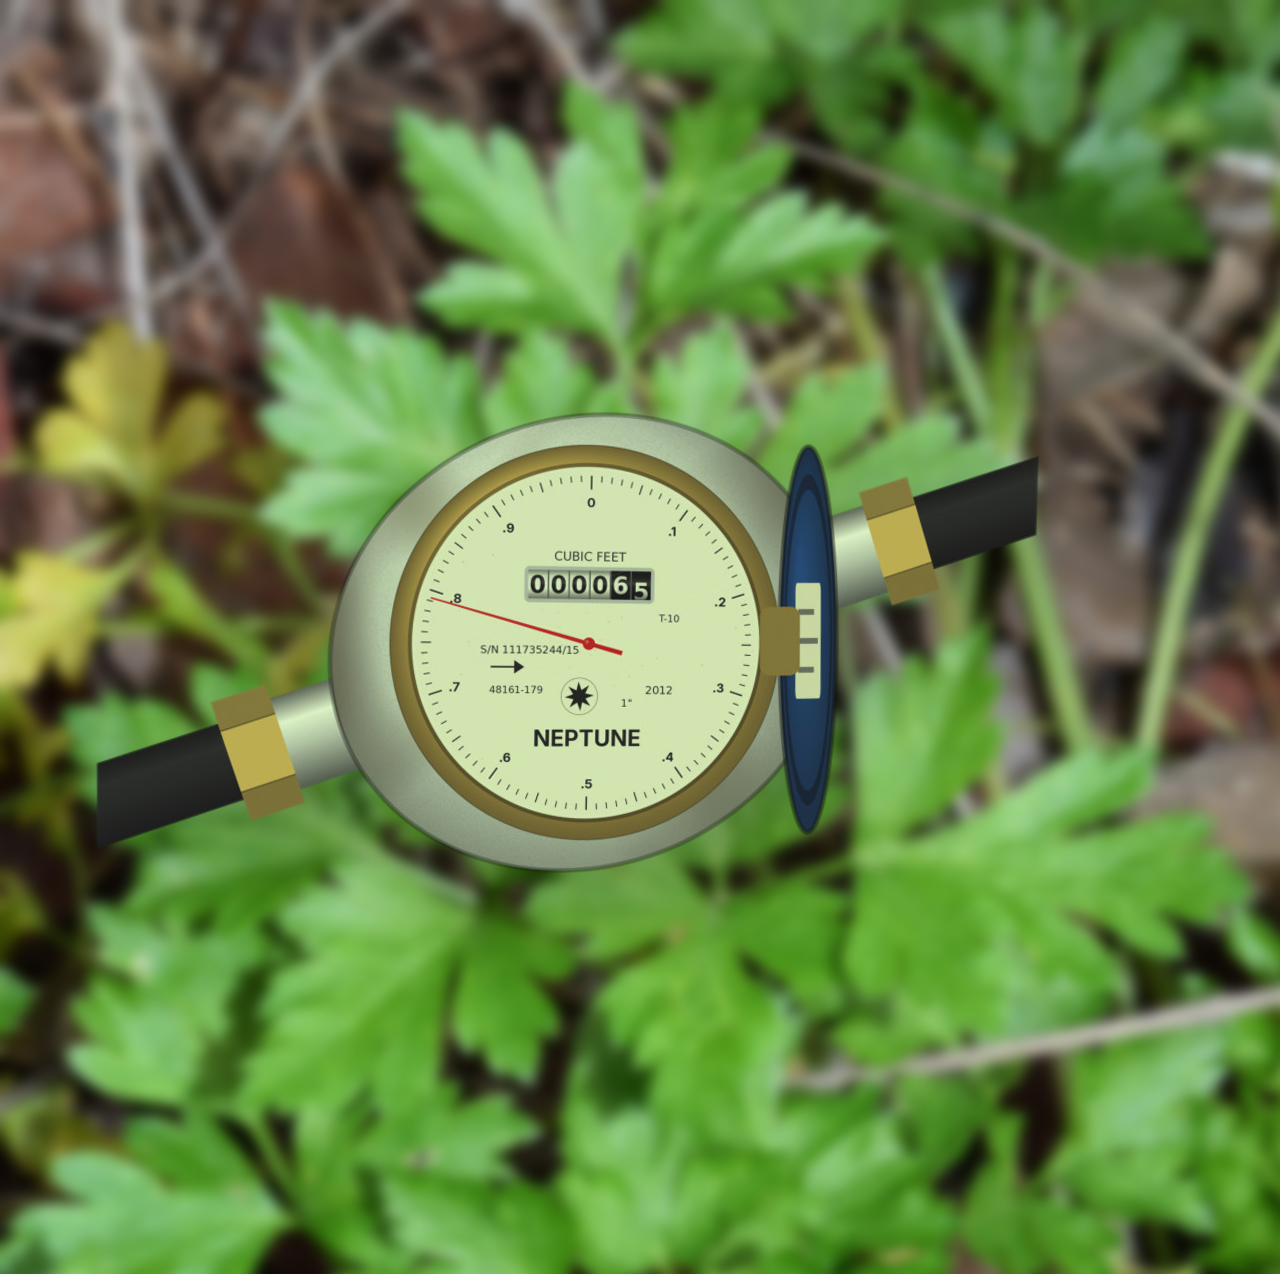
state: 64.79 ft³
